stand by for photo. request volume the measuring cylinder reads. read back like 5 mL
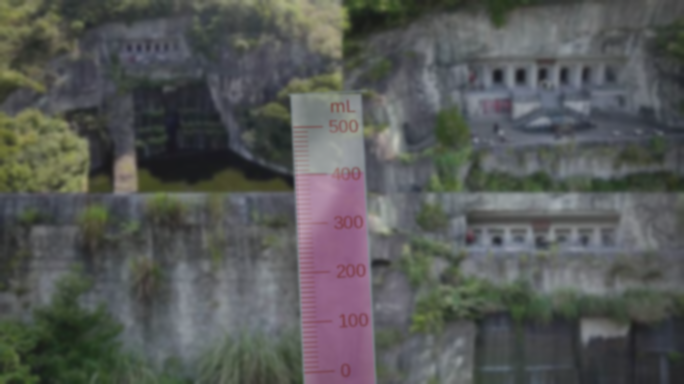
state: 400 mL
